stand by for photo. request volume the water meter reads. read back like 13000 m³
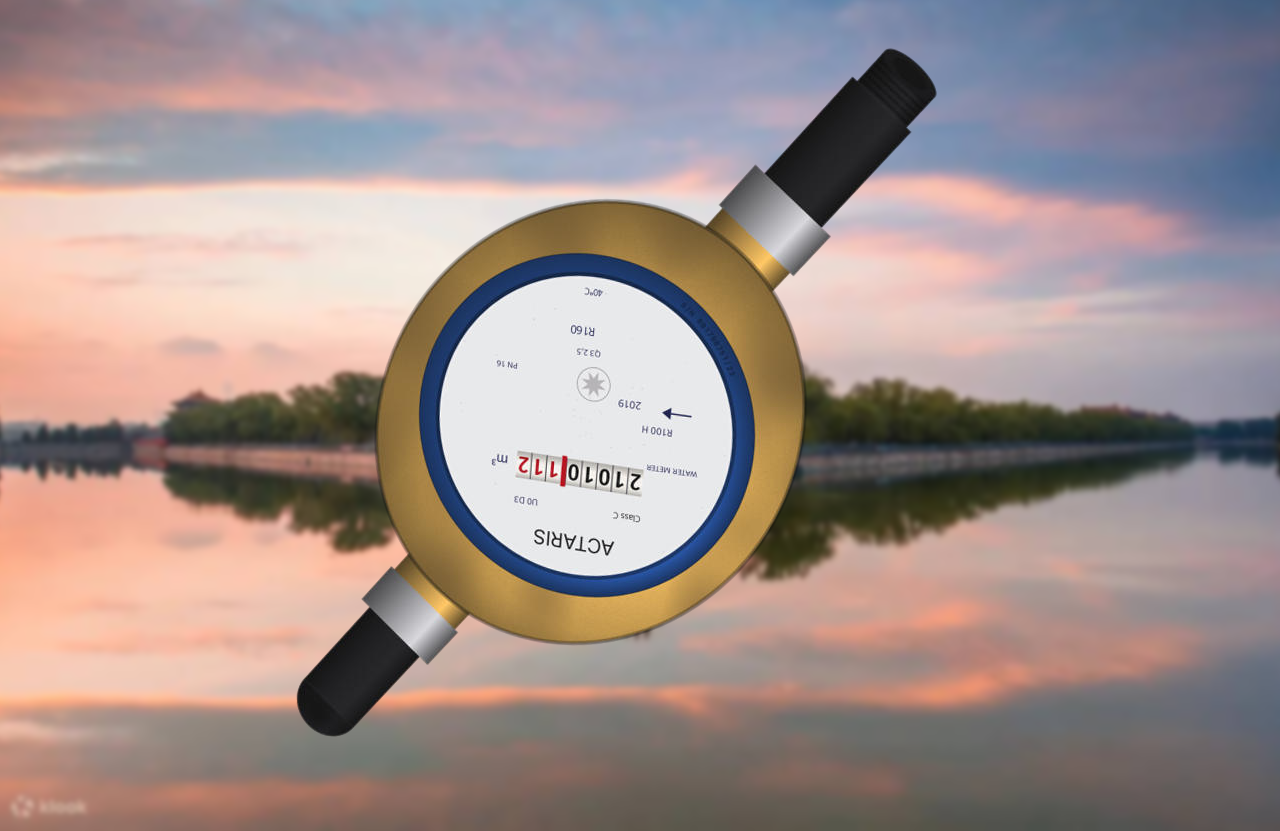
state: 21010.112 m³
